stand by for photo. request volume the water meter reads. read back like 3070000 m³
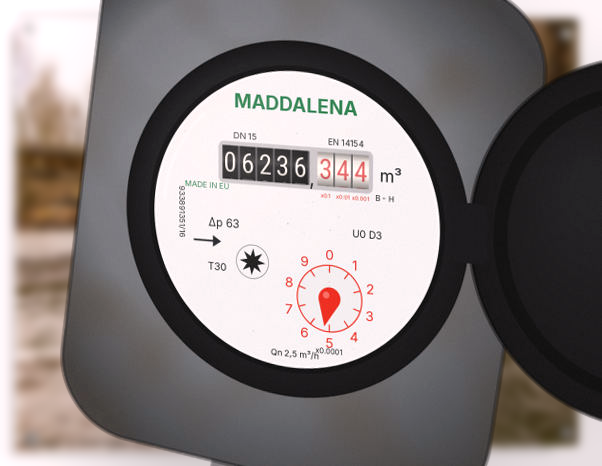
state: 6236.3445 m³
